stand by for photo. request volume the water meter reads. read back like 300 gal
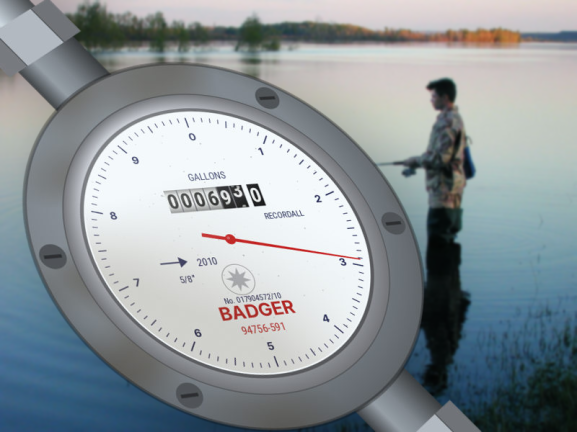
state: 6932.9 gal
